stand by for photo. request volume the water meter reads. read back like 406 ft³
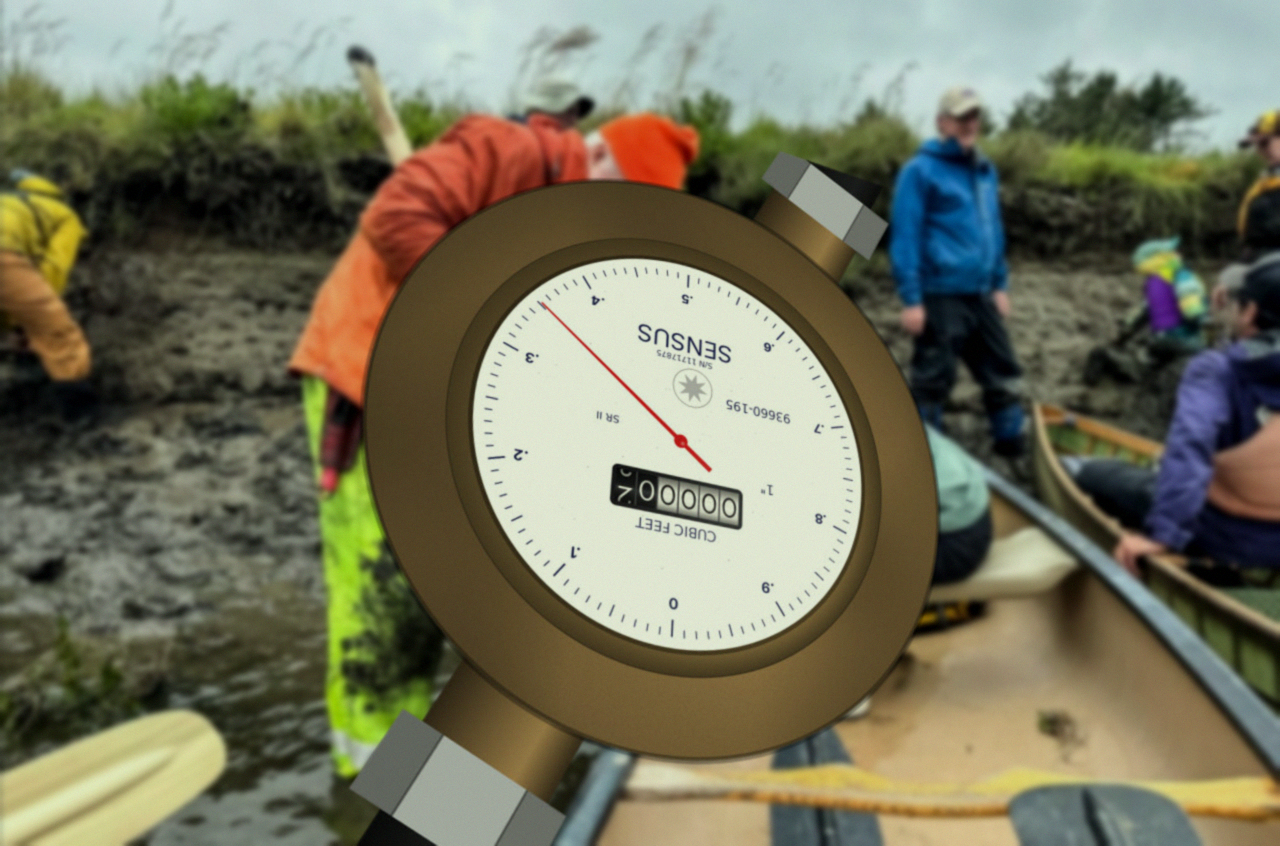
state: 2.35 ft³
